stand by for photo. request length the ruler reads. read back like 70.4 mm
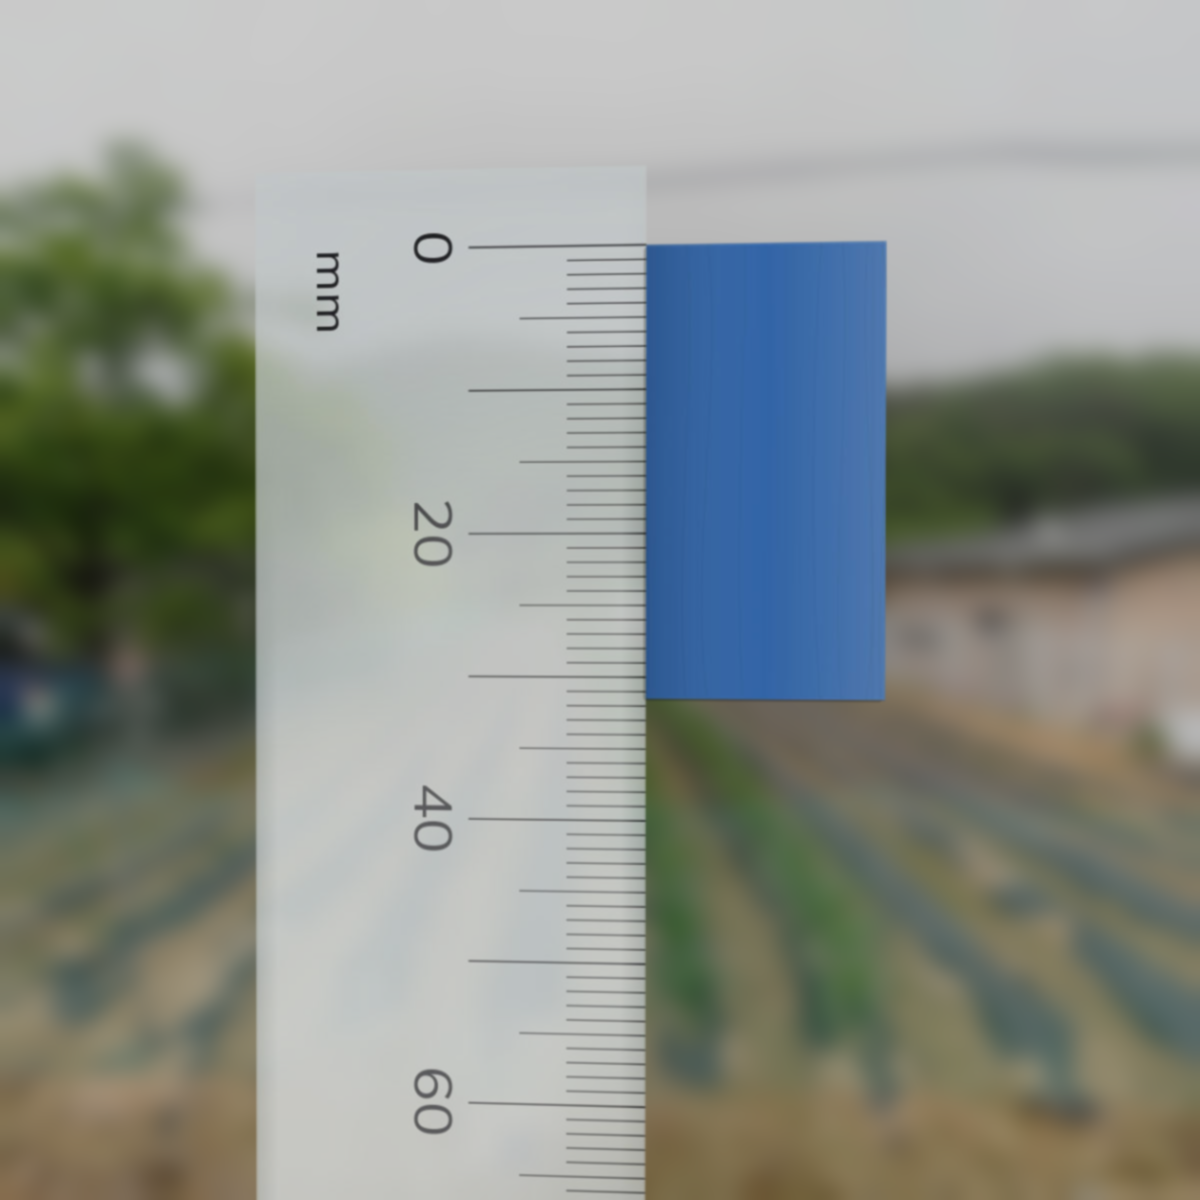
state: 31.5 mm
